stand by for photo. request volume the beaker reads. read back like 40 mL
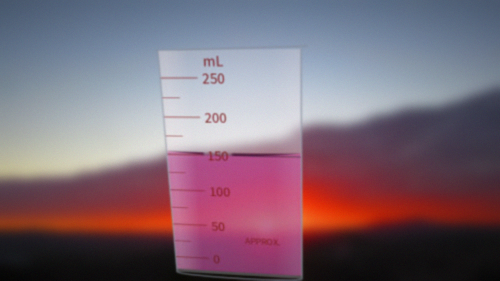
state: 150 mL
